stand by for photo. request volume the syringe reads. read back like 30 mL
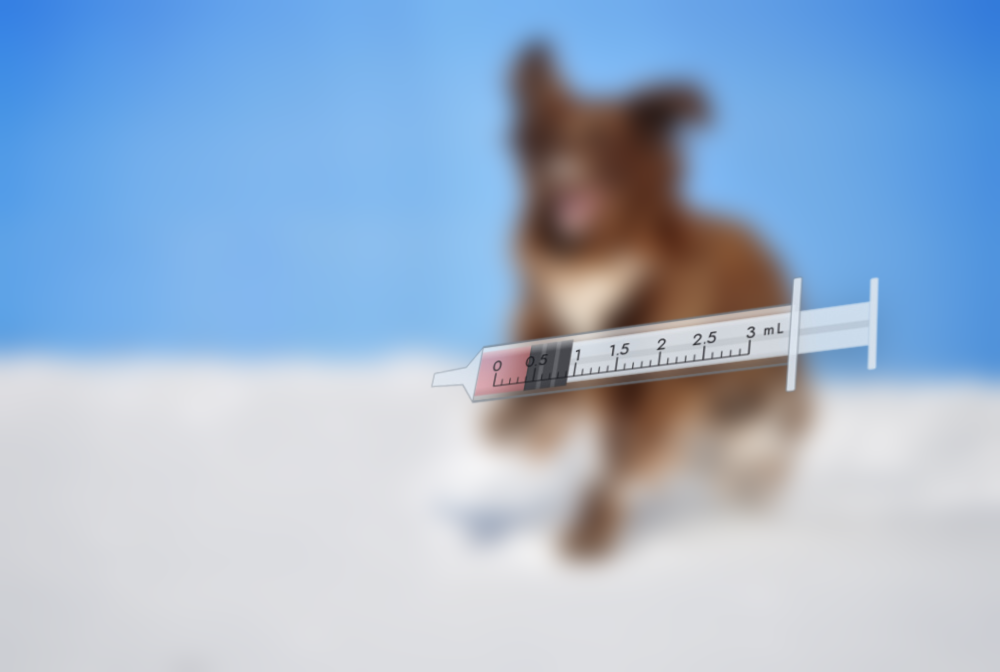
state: 0.4 mL
